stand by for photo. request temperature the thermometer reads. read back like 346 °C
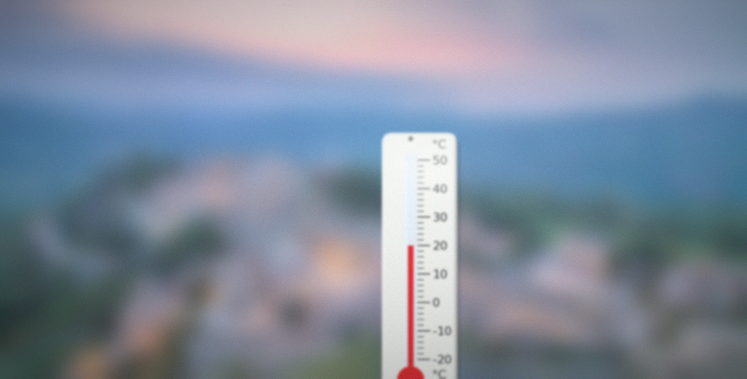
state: 20 °C
